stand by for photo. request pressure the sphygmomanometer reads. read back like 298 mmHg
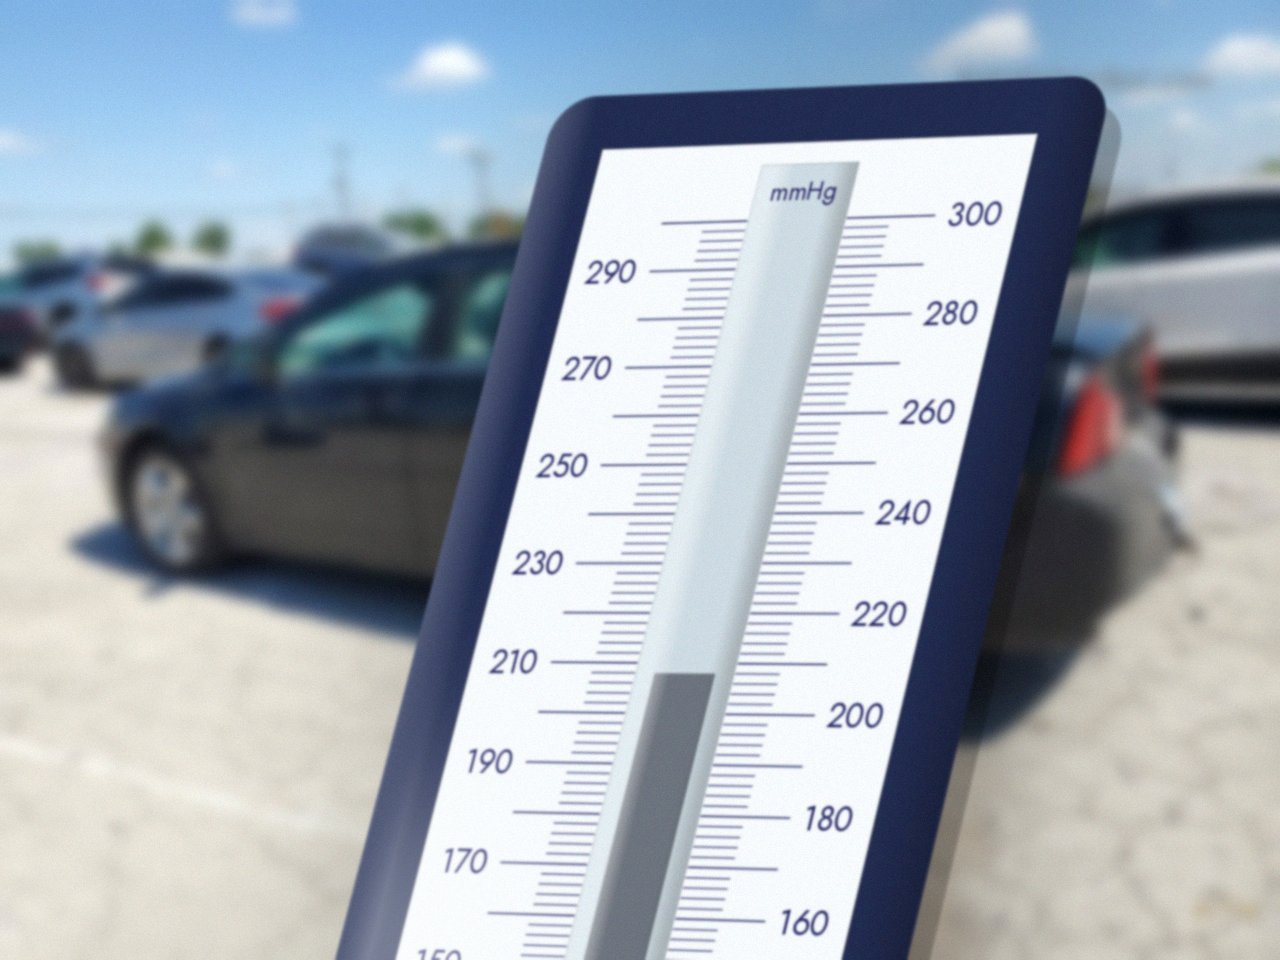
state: 208 mmHg
